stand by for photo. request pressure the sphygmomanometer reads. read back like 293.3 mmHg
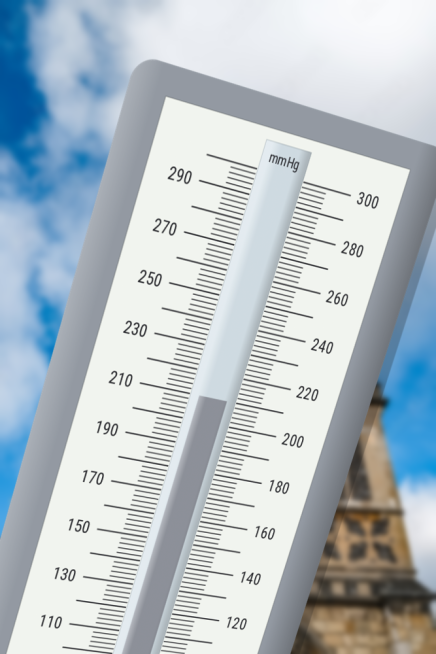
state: 210 mmHg
